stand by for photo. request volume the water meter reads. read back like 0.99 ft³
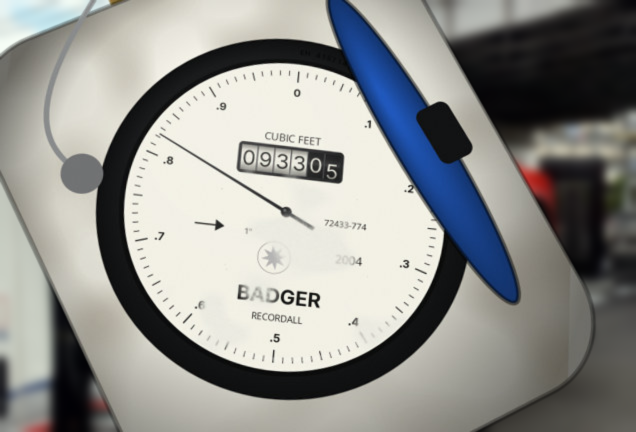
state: 93304.82 ft³
